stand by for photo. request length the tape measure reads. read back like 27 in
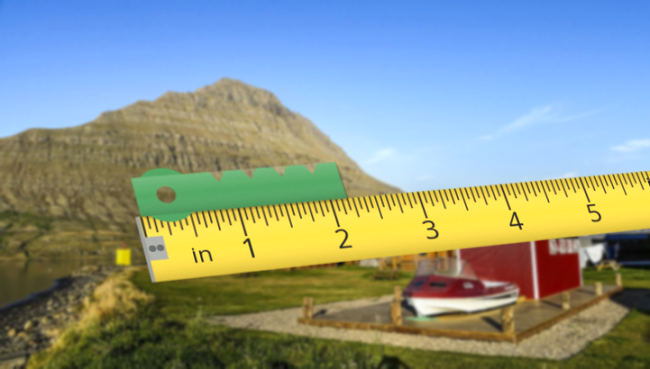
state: 2.1875 in
